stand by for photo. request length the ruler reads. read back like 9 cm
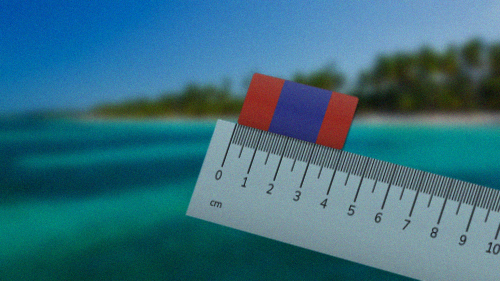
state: 4 cm
